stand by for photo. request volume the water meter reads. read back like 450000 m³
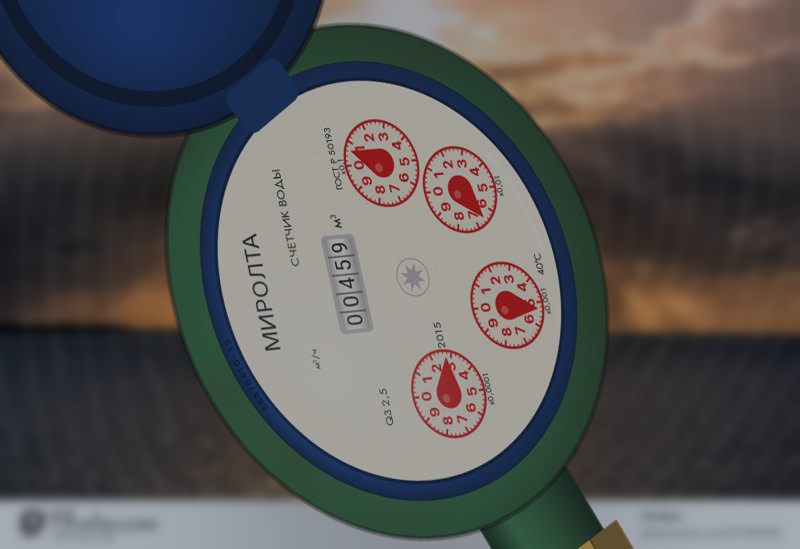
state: 459.0652 m³
